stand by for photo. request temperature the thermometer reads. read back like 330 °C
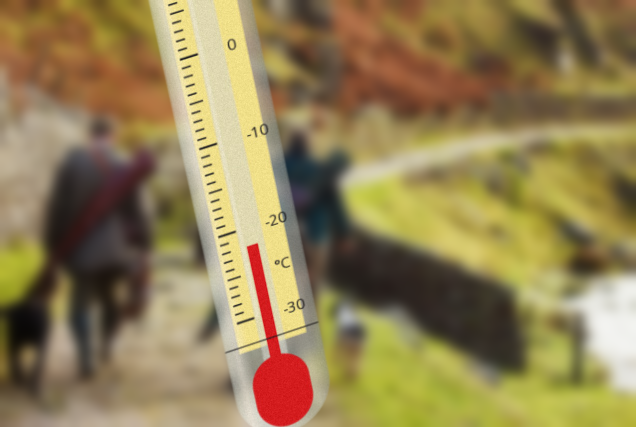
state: -22 °C
